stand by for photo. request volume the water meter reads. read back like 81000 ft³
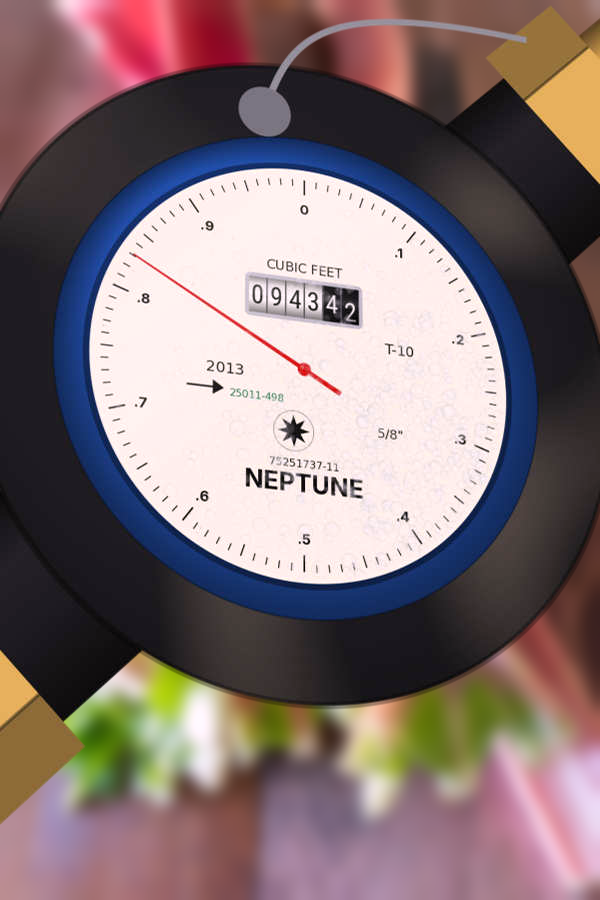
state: 94341.83 ft³
